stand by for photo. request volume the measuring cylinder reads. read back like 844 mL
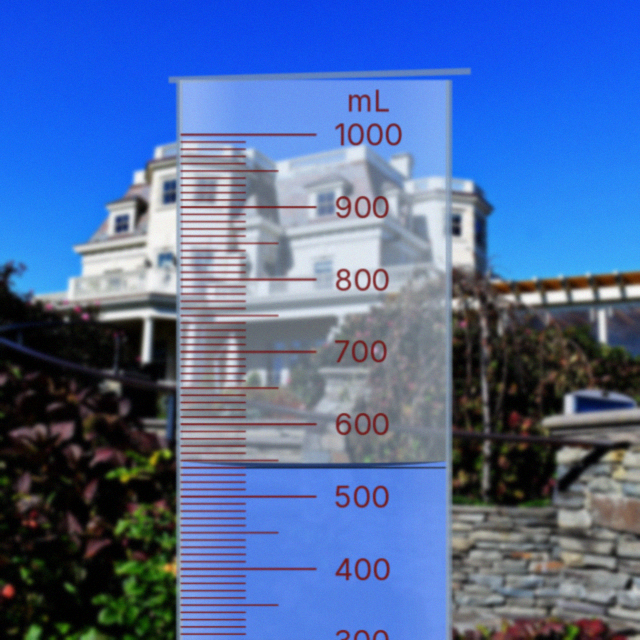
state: 540 mL
